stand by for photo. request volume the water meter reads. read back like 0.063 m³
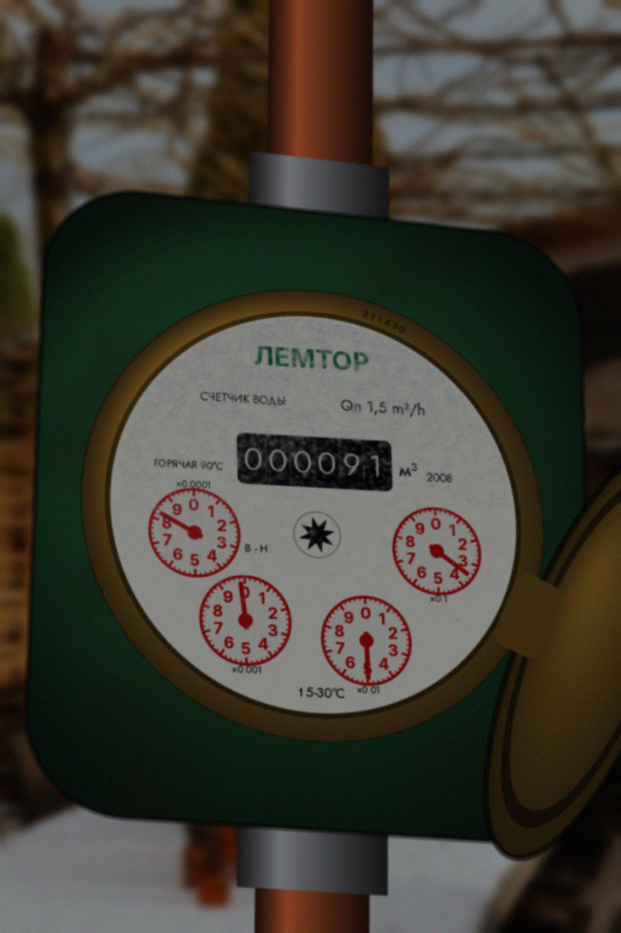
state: 91.3498 m³
